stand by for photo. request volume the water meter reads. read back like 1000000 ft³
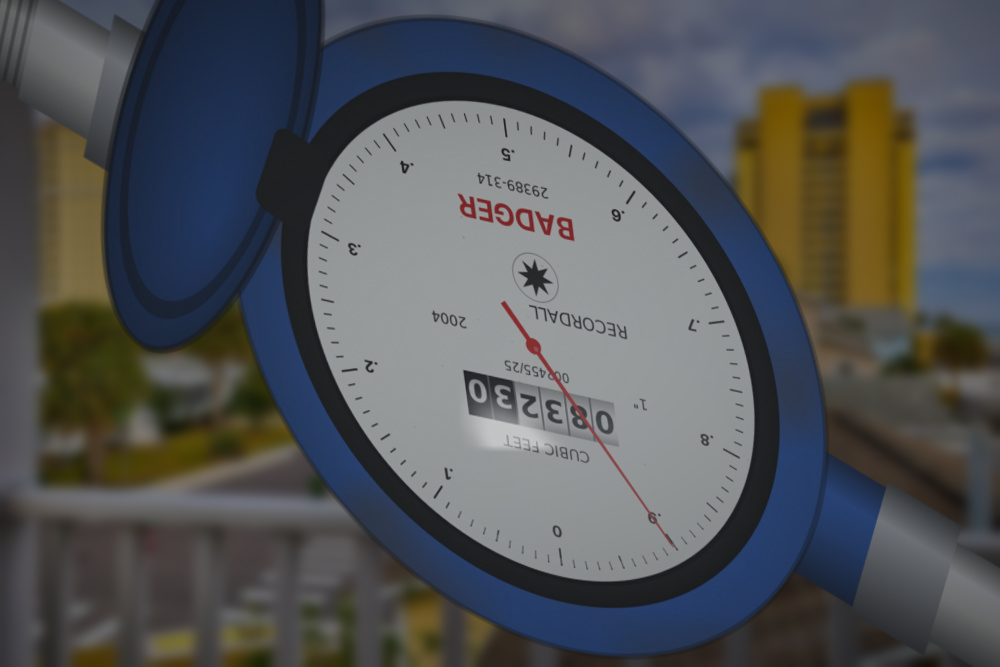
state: 83229.90 ft³
